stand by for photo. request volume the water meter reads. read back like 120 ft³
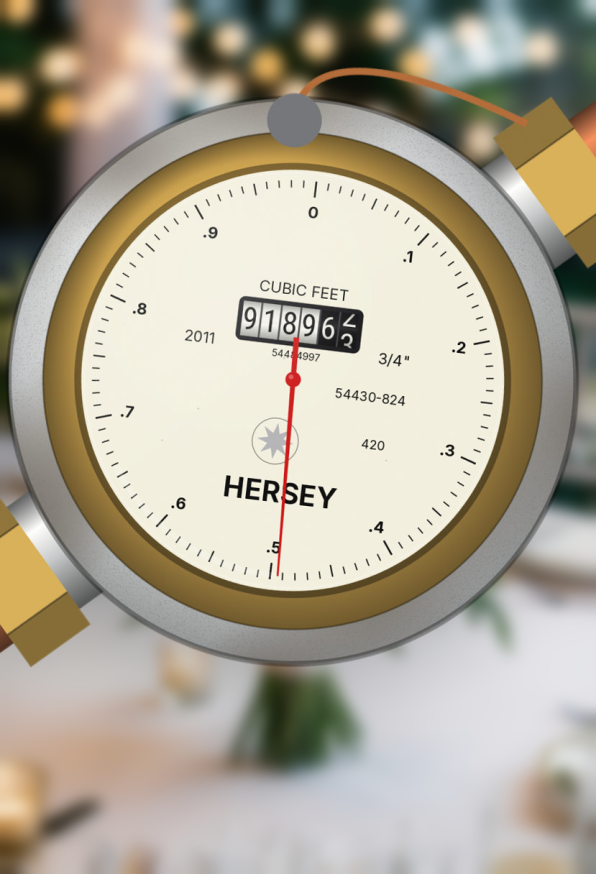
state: 918962.49 ft³
